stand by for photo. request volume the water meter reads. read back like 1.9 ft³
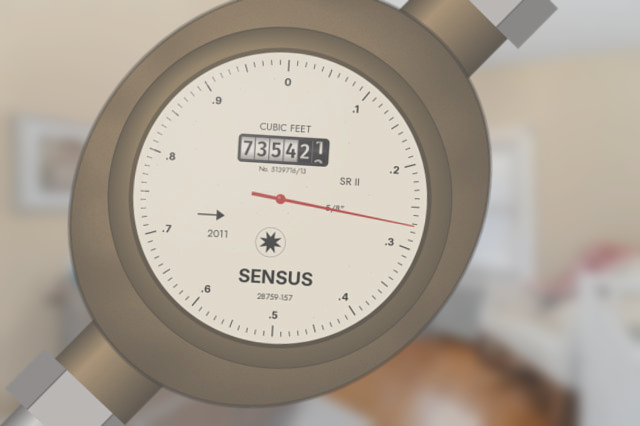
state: 735421.27 ft³
